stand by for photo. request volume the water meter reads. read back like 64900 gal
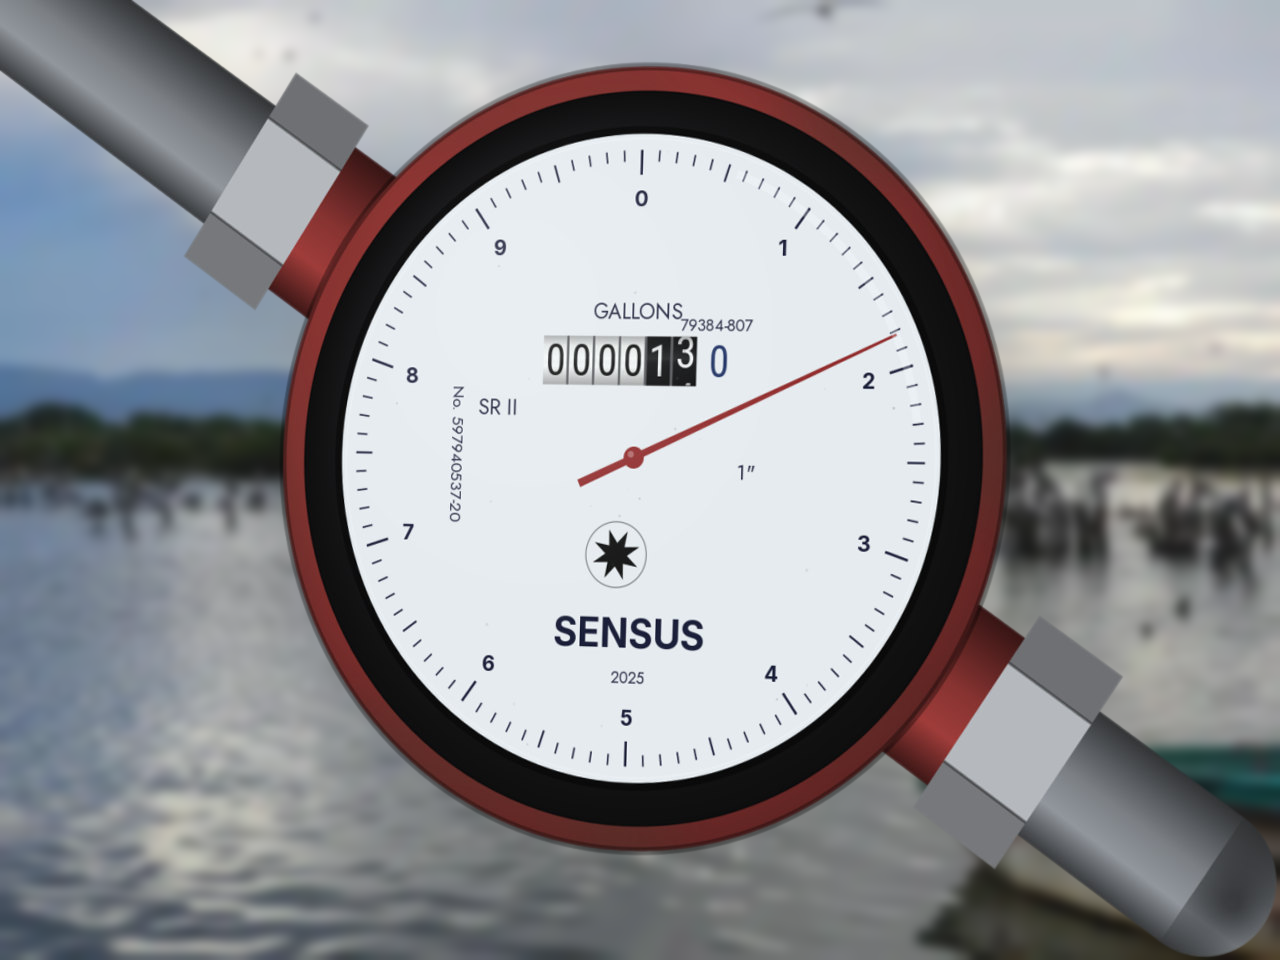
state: 131.8 gal
